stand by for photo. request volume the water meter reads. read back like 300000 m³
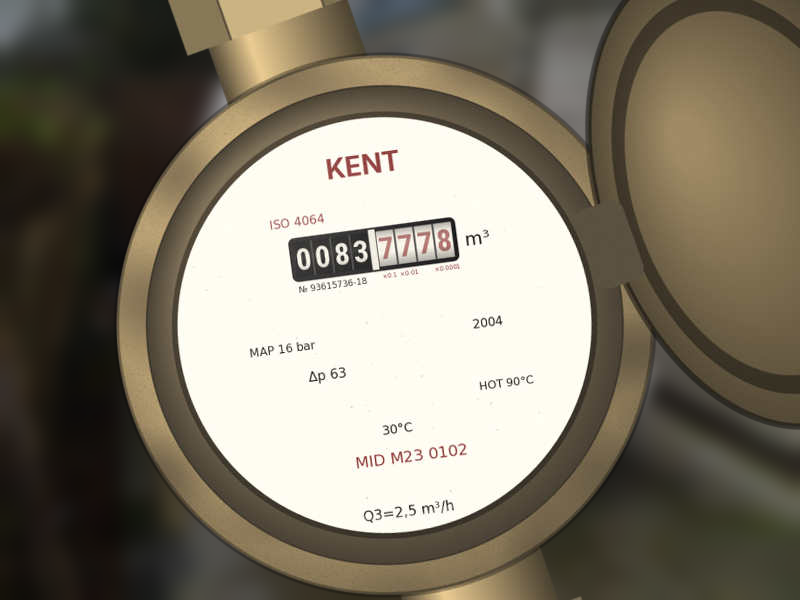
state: 83.7778 m³
